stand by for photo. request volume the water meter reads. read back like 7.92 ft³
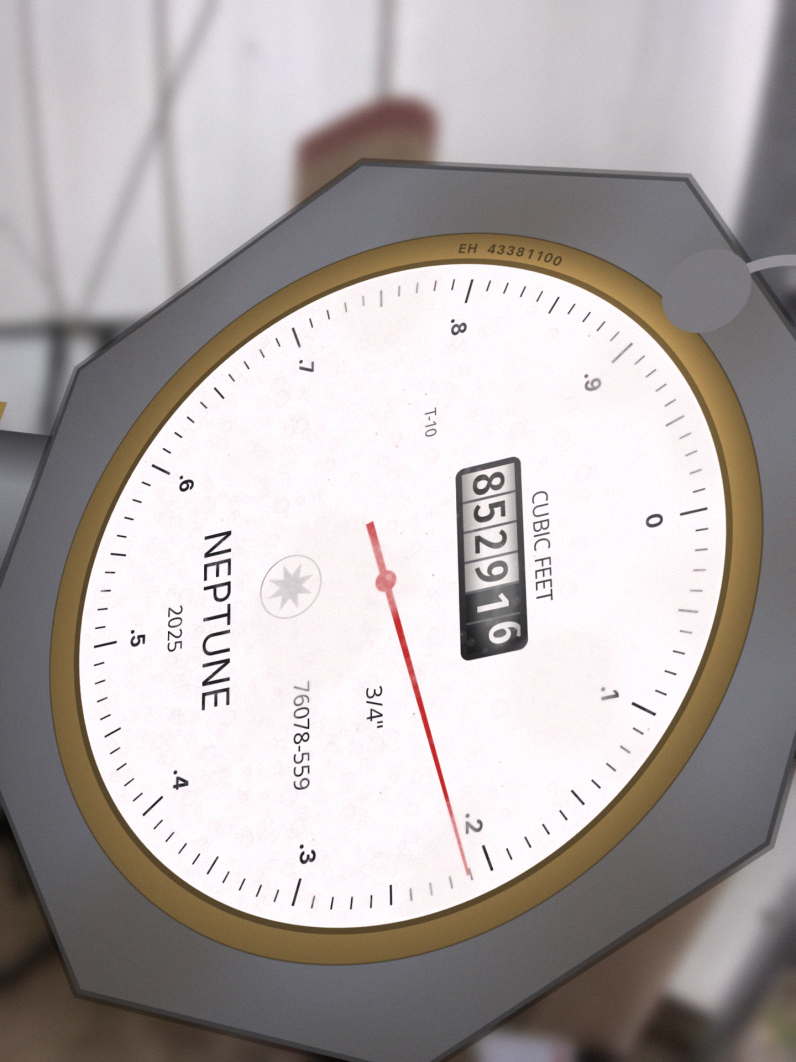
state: 852916.21 ft³
